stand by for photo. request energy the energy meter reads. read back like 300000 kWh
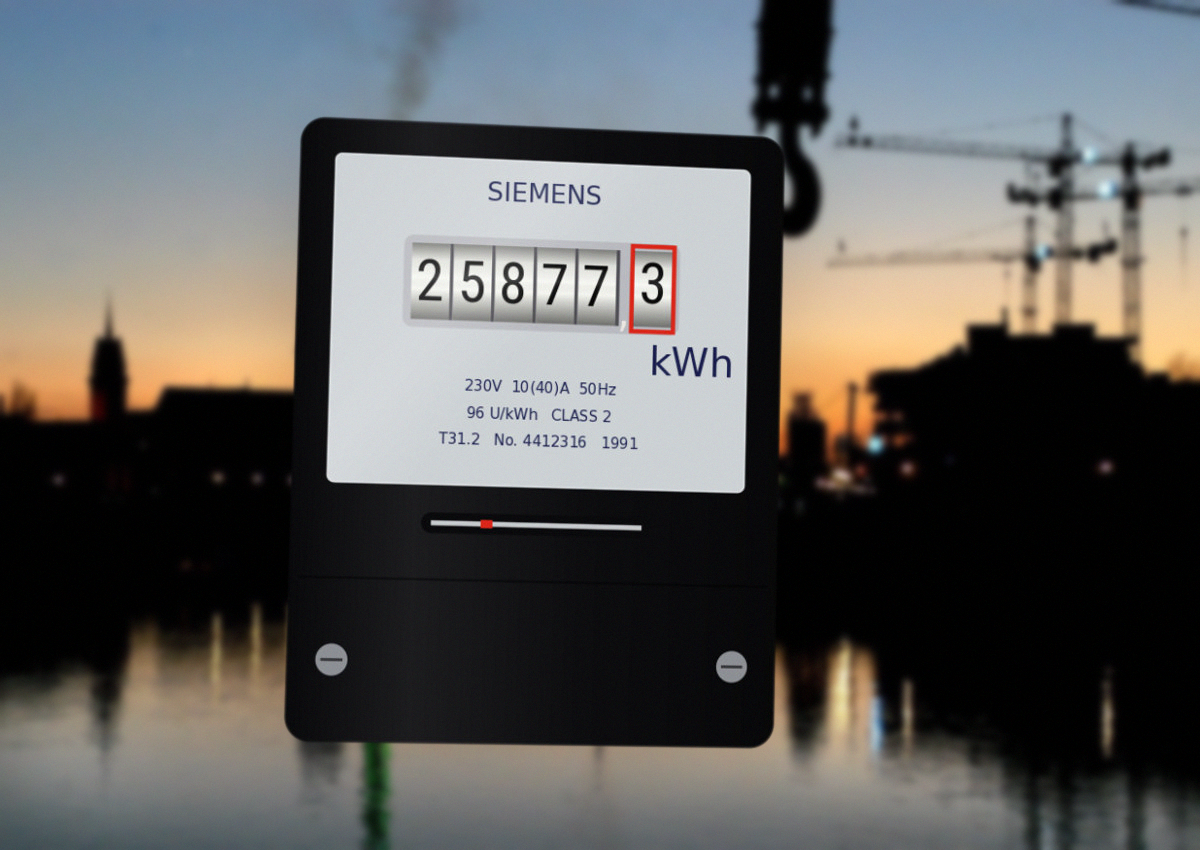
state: 25877.3 kWh
